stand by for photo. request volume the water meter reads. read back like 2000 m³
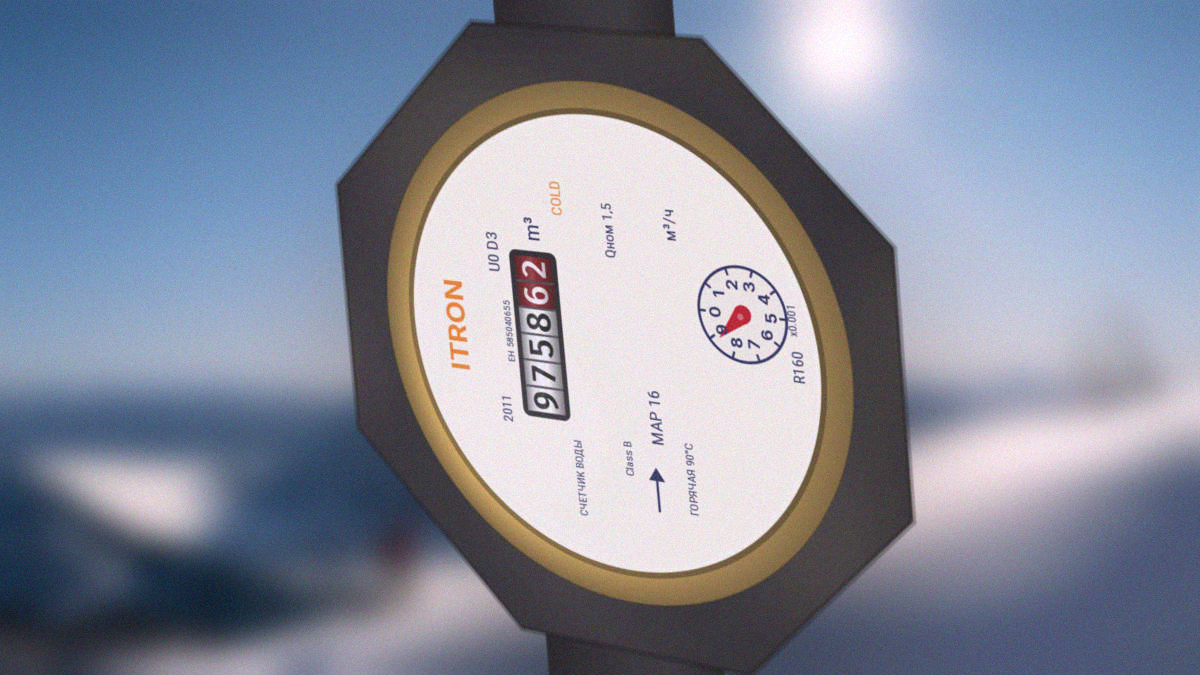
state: 9758.628 m³
